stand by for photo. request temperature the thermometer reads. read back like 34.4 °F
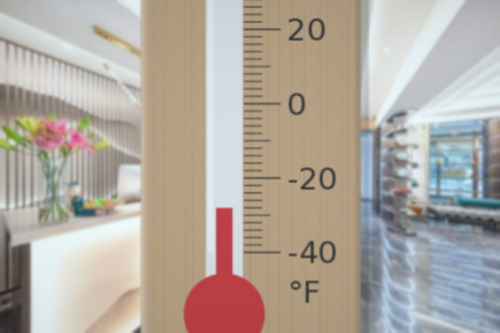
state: -28 °F
